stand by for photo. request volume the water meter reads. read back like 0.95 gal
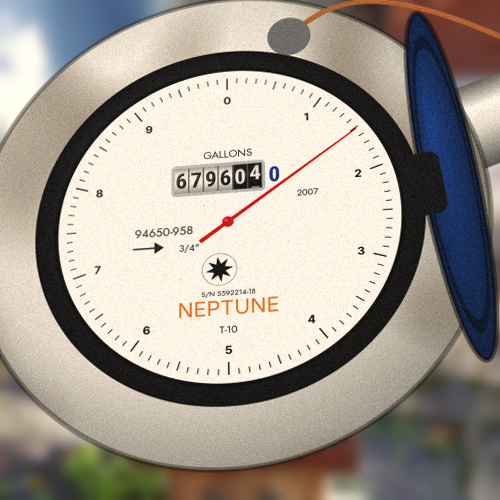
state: 6796041.5 gal
